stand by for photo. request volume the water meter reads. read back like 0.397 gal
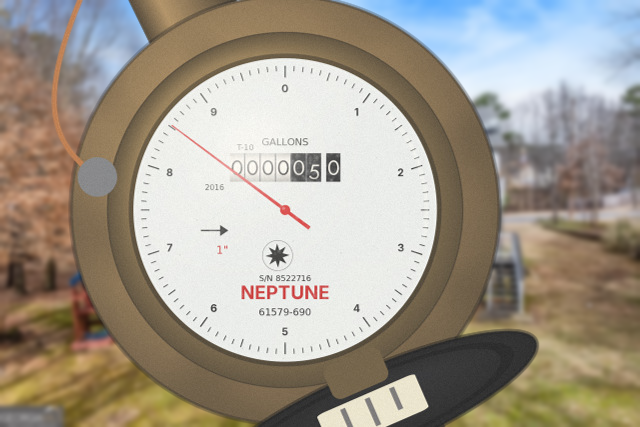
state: 48.5 gal
